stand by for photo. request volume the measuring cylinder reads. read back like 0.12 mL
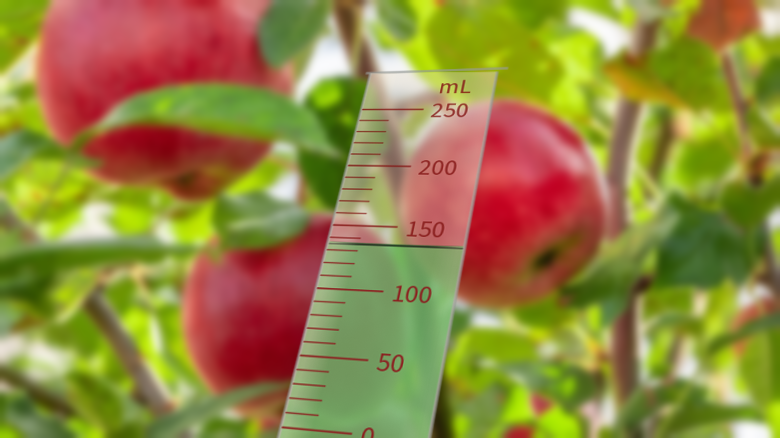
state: 135 mL
